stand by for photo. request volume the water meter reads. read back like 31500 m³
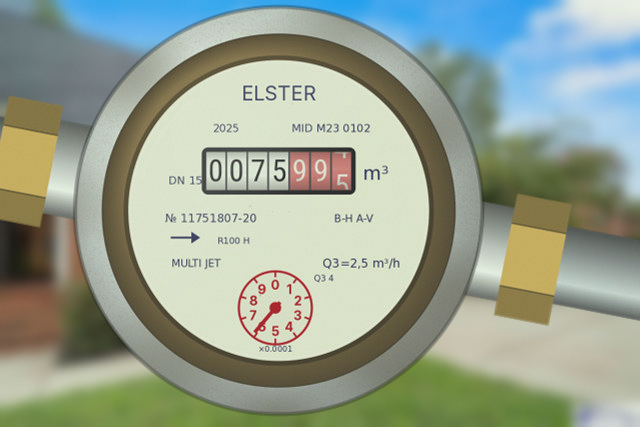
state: 75.9946 m³
